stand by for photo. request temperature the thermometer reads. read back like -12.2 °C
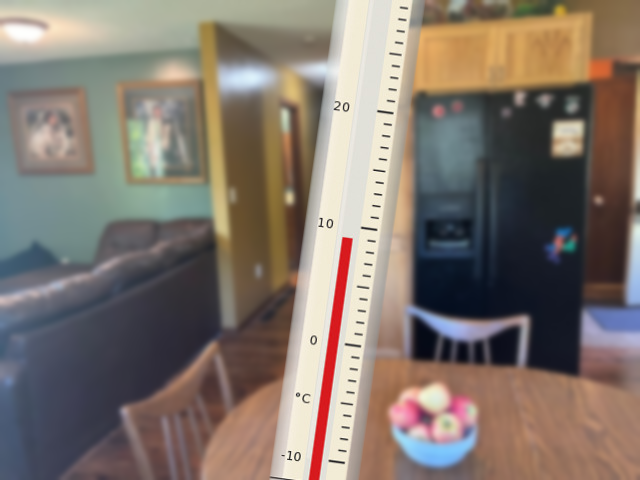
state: 9 °C
